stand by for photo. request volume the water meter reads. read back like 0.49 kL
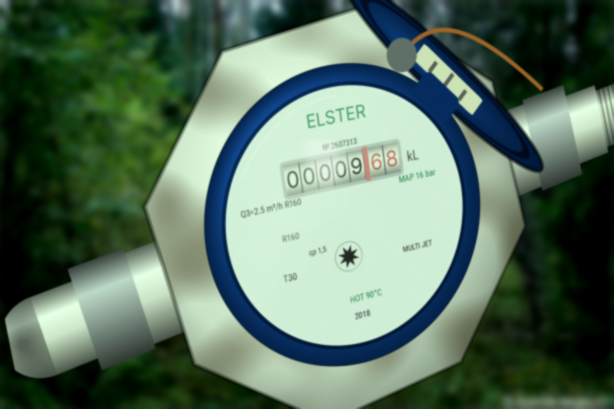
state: 9.68 kL
